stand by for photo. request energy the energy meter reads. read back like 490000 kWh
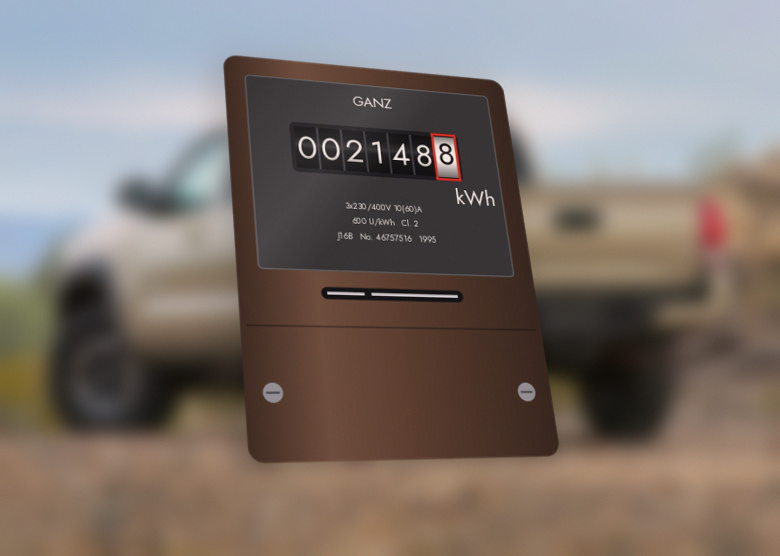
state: 2148.8 kWh
